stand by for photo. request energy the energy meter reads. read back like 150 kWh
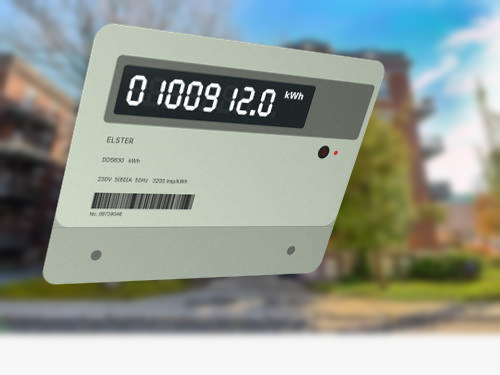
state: 100912.0 kWh
